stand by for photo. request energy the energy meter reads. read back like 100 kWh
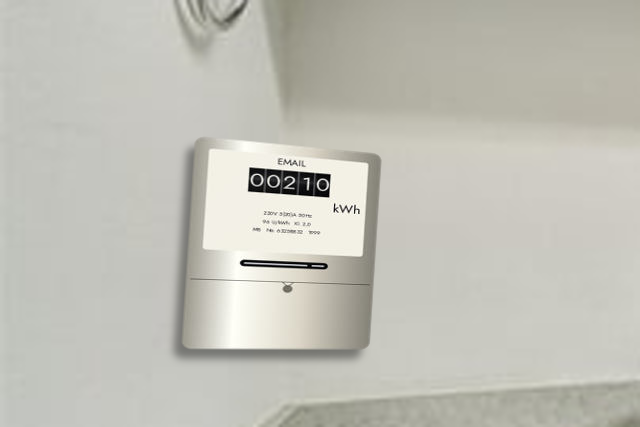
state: 210 kWh
